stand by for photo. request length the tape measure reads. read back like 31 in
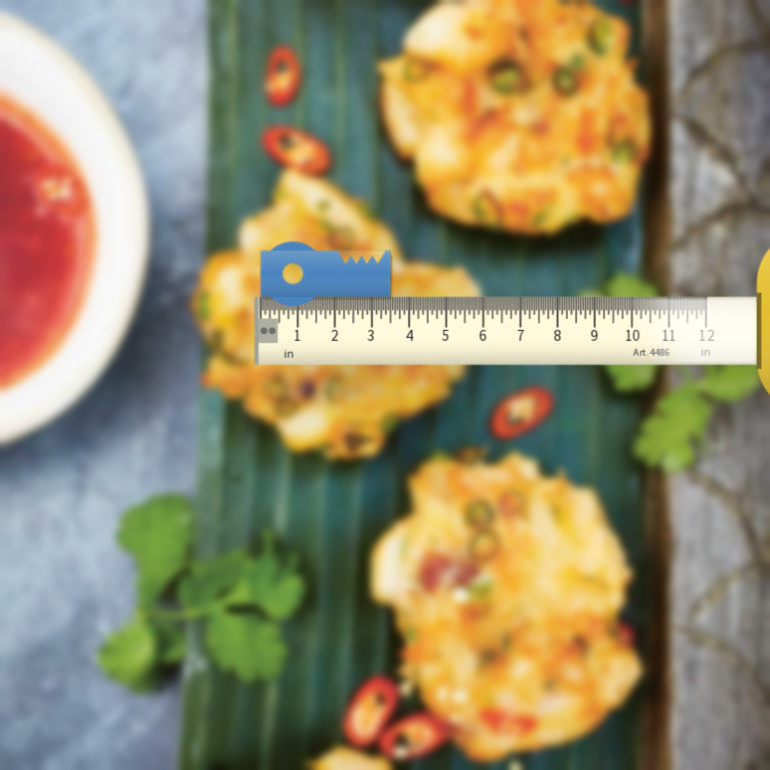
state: 3.5 in
